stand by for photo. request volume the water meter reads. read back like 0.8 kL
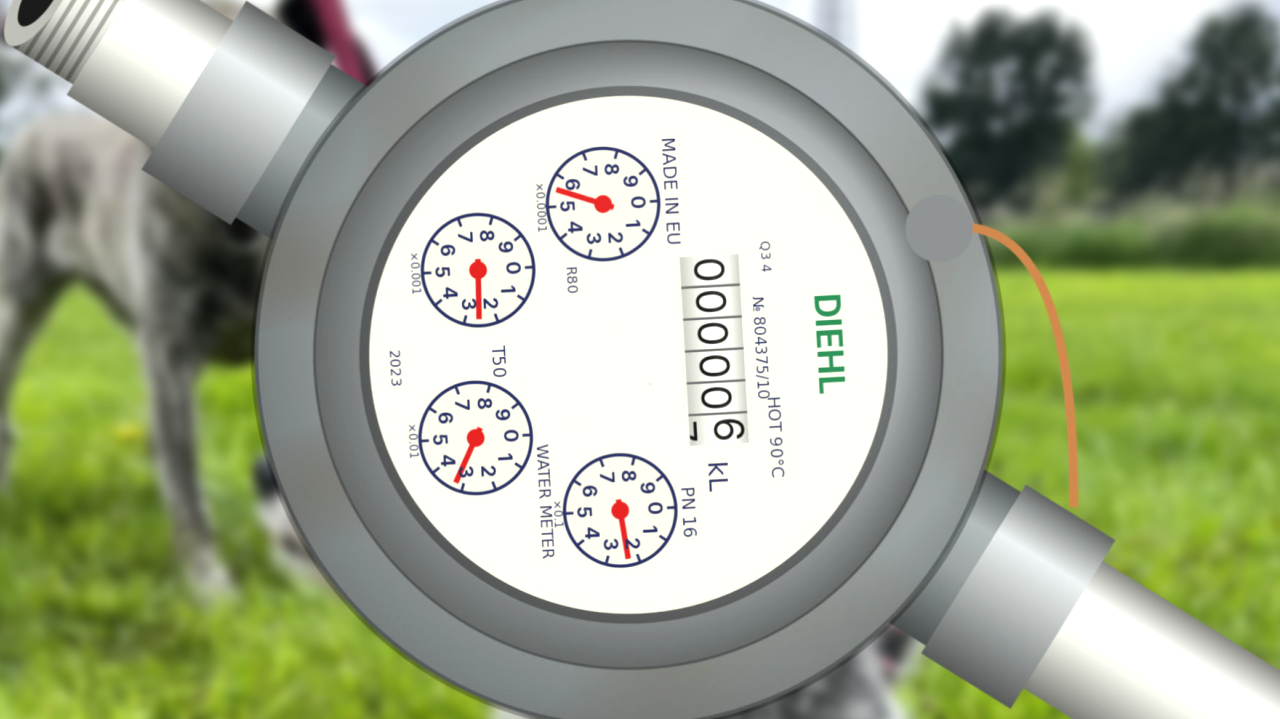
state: 6.2325 kL
